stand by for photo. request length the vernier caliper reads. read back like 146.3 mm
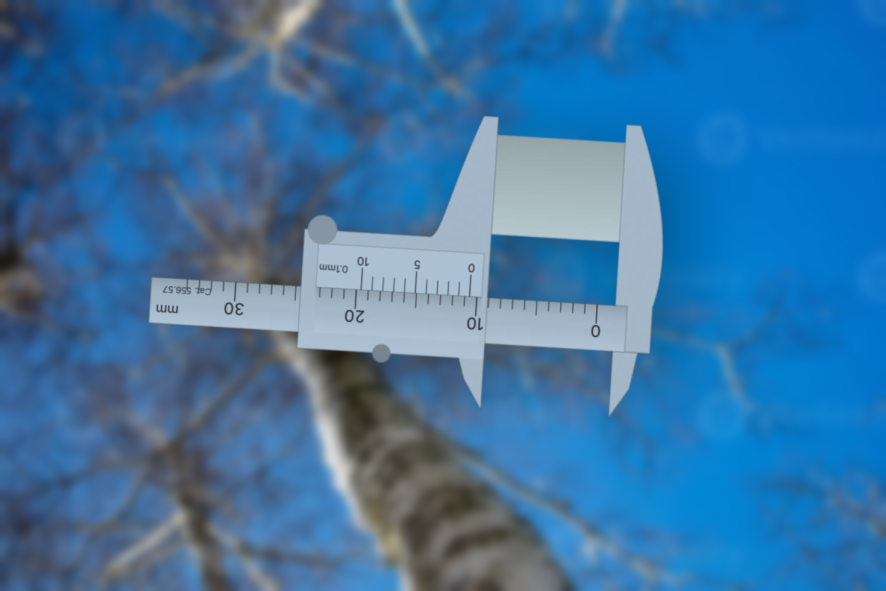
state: 10.6 mm
